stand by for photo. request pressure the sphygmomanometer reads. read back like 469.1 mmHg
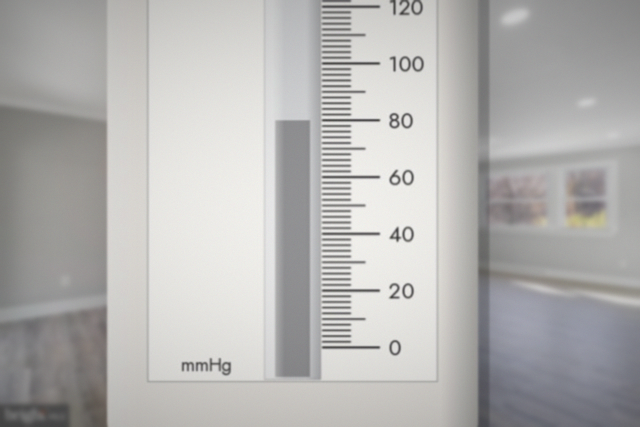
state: 80 mmHg
